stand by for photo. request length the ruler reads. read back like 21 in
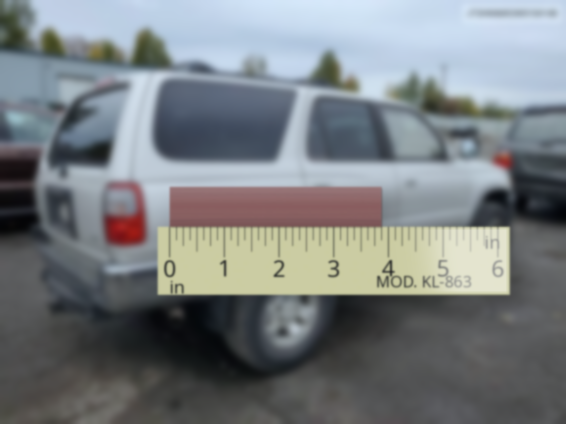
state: 3.875 in
